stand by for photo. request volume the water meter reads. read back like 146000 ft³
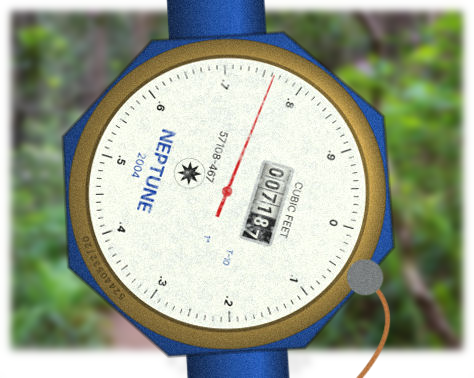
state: 7186.76 ft³
